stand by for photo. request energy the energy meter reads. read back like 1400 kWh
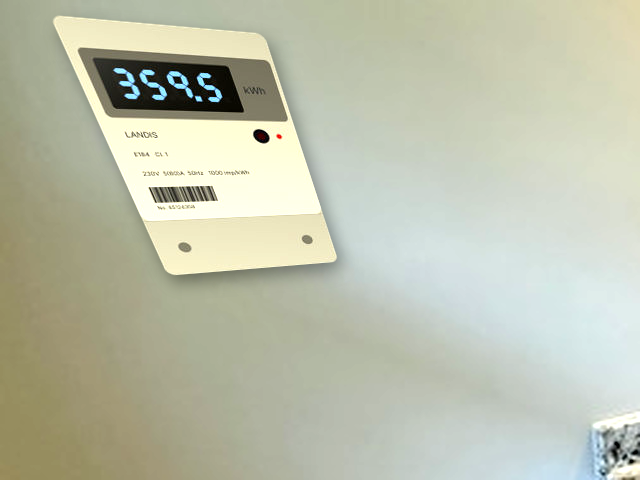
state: 359.5 kWh
